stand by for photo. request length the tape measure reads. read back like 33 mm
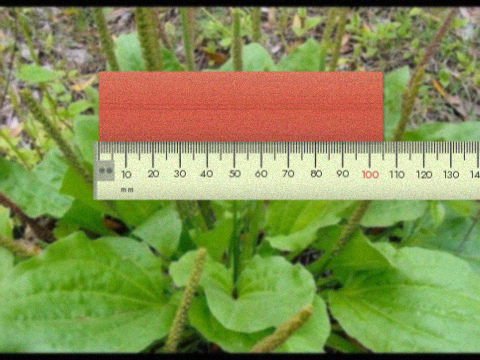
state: 105 mm
